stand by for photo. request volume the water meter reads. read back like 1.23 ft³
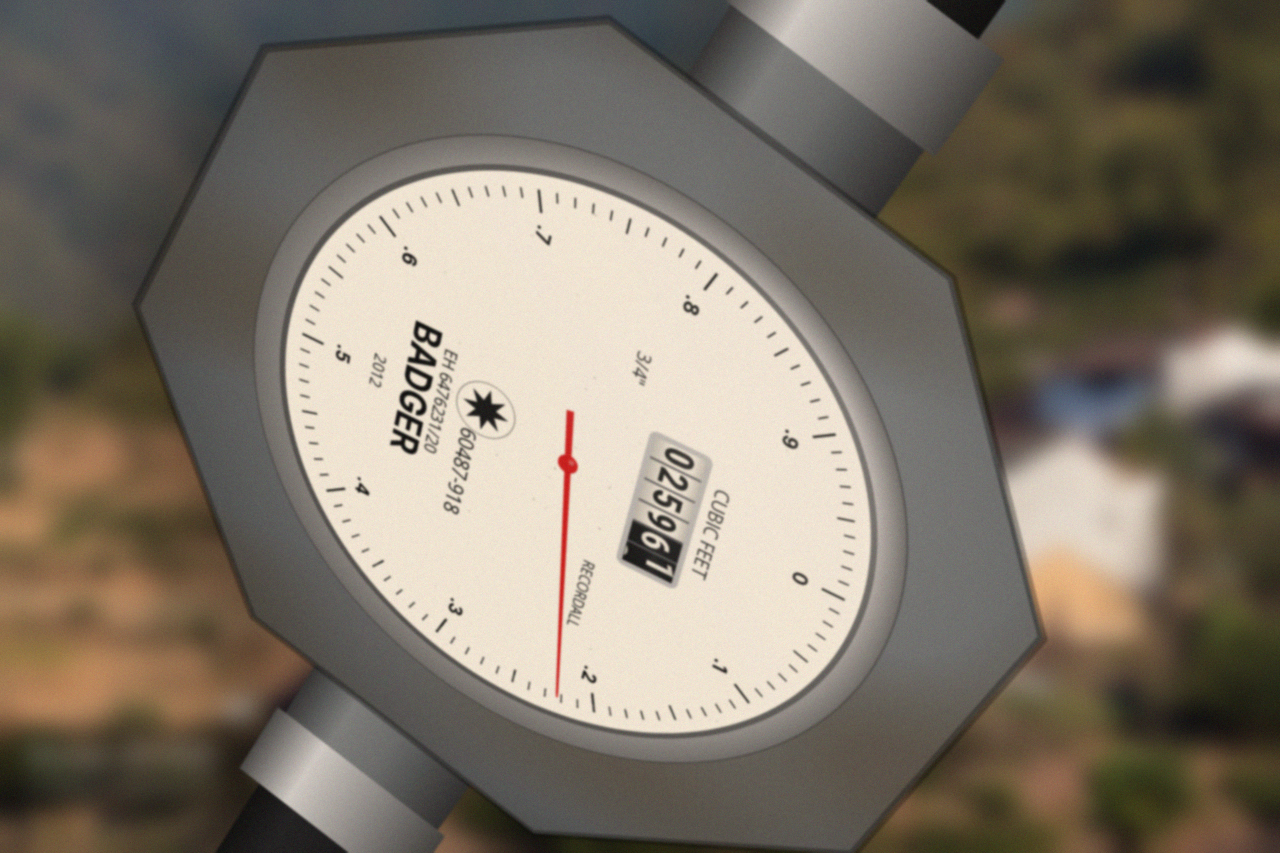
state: 25961.22 ft³
